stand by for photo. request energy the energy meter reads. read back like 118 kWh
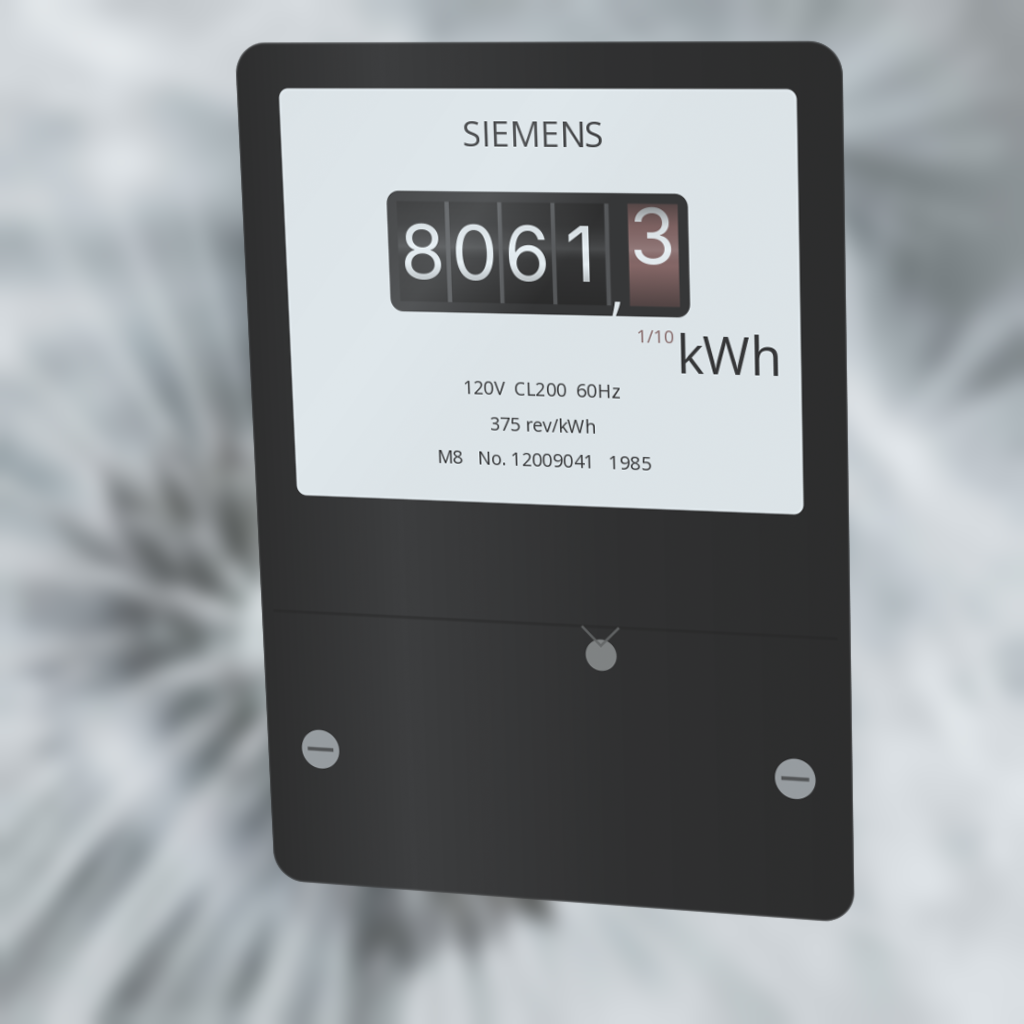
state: 8061.3 kWh
